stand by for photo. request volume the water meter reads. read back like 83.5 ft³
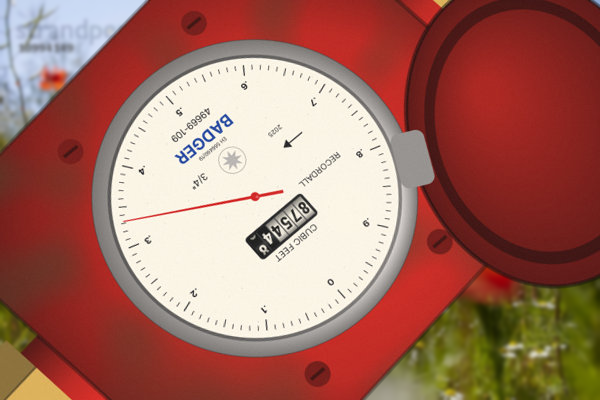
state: 875448.33 ft³
